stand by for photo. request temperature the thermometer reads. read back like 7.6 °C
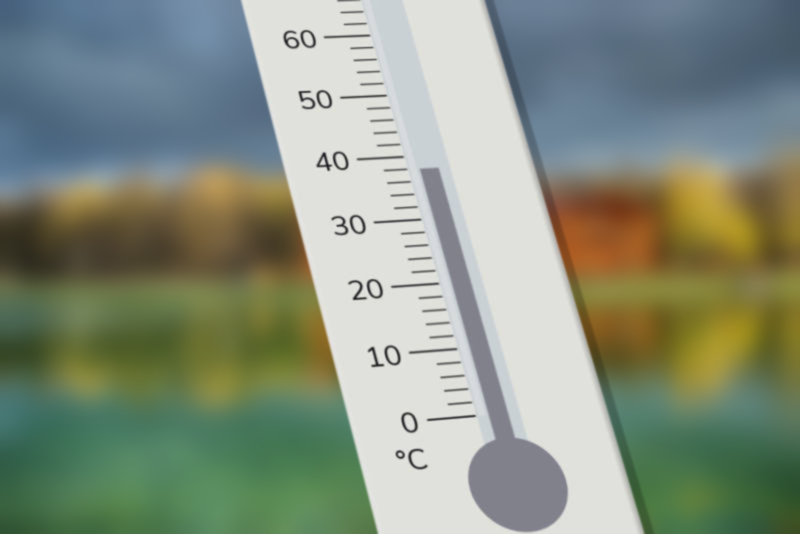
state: 38 °C
